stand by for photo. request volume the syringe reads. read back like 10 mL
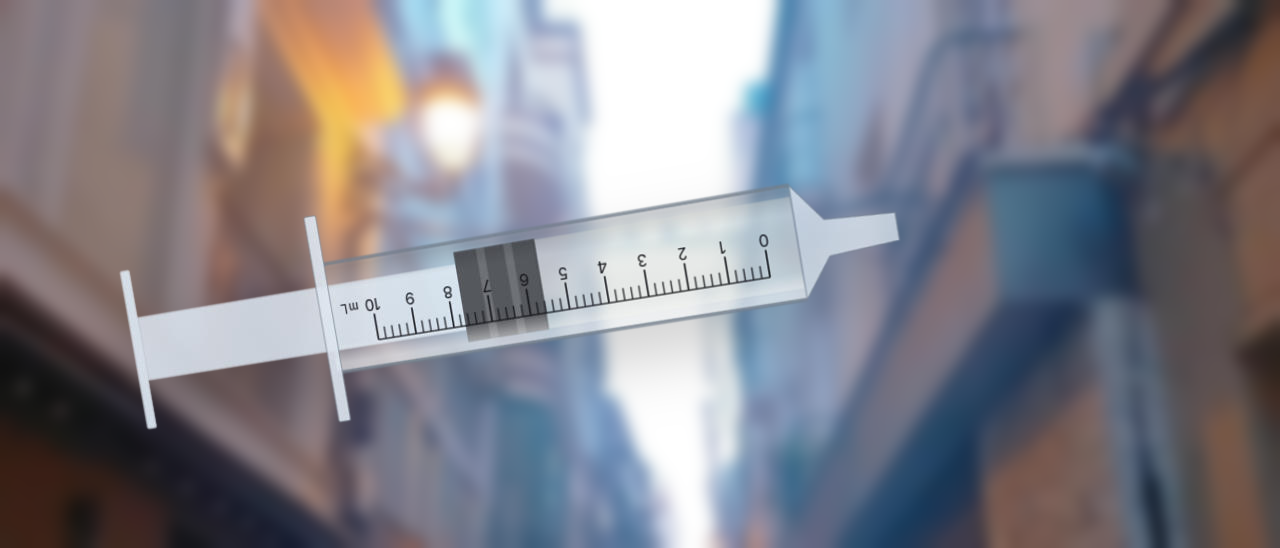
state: 5.6 mL
